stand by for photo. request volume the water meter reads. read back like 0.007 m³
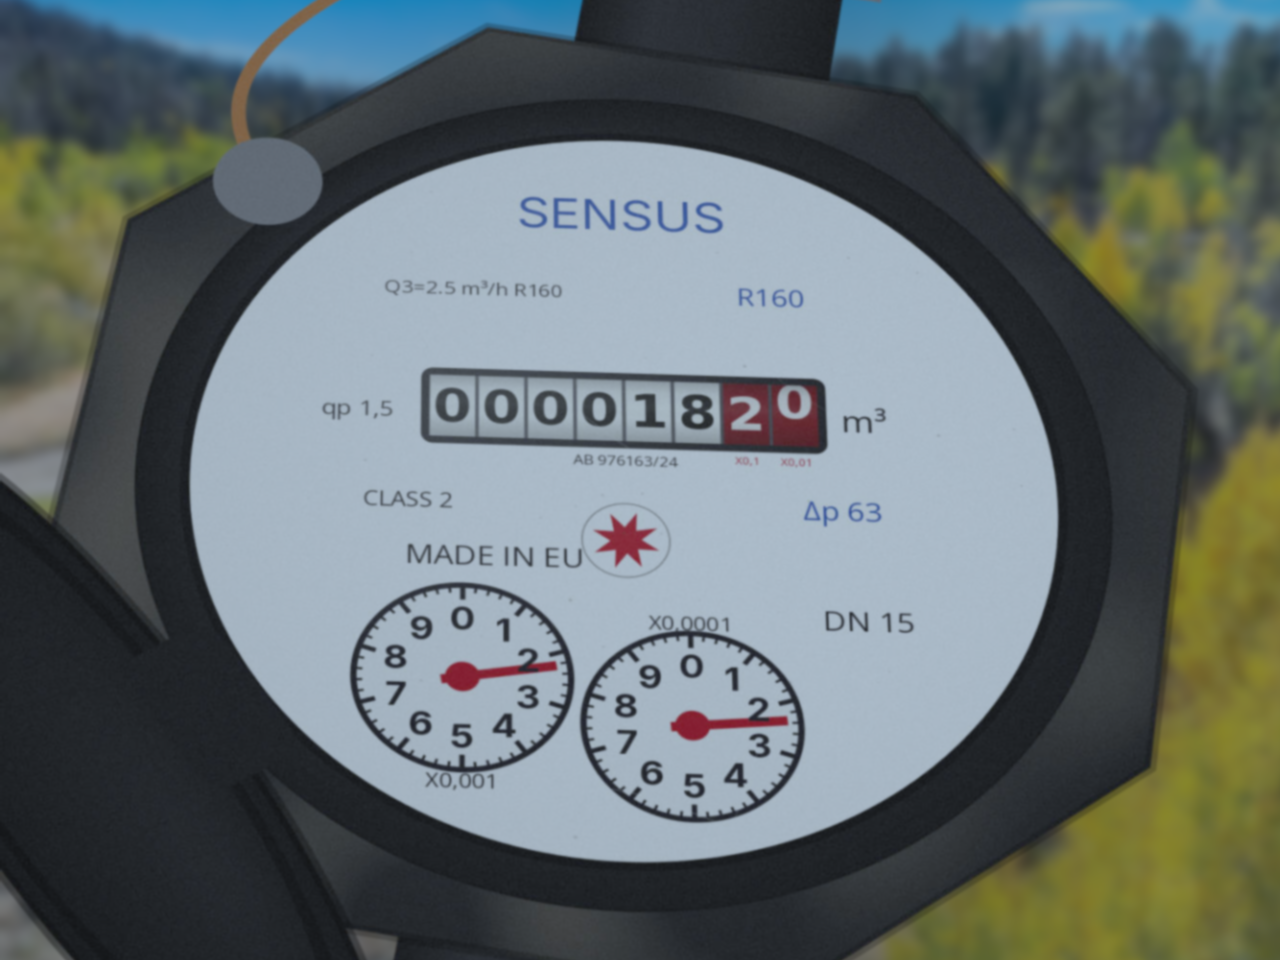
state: 18.2022 m³
